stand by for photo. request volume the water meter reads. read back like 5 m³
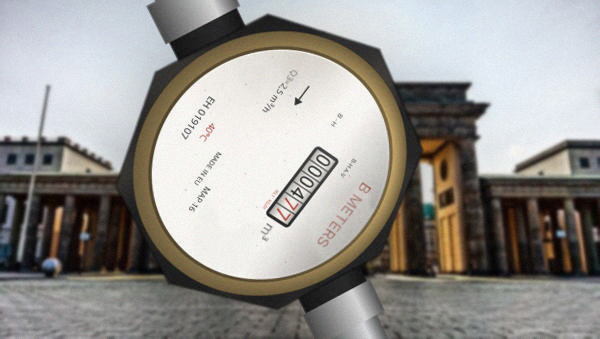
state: 4.77 m³
